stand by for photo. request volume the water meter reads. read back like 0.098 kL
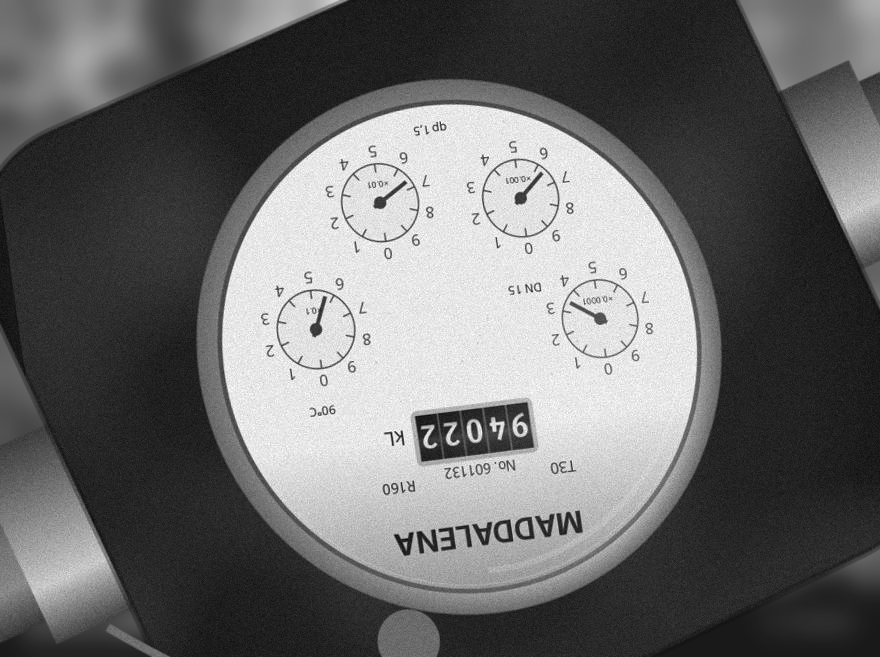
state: 94022.5663 kL
